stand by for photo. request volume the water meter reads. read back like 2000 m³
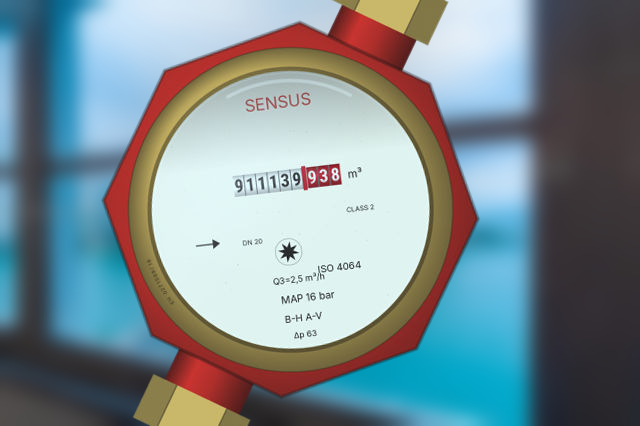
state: 911139.938 m³
